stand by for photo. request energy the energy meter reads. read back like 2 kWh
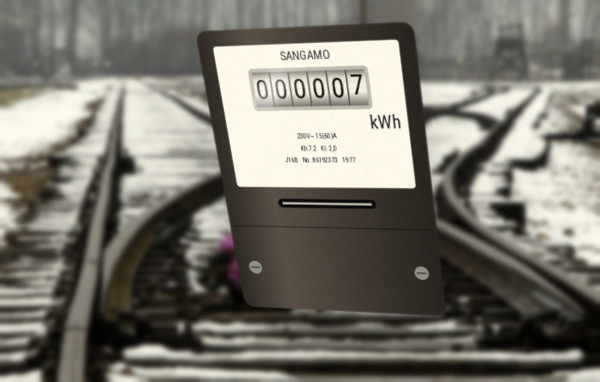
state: 7 kWh
